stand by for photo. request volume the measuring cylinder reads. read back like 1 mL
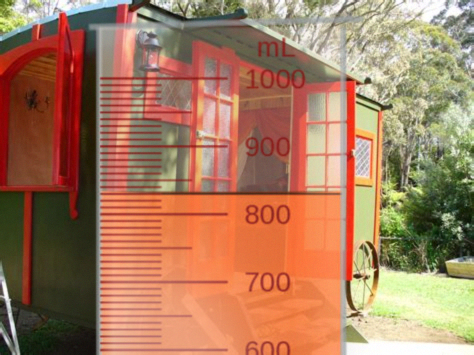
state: 830 mL
